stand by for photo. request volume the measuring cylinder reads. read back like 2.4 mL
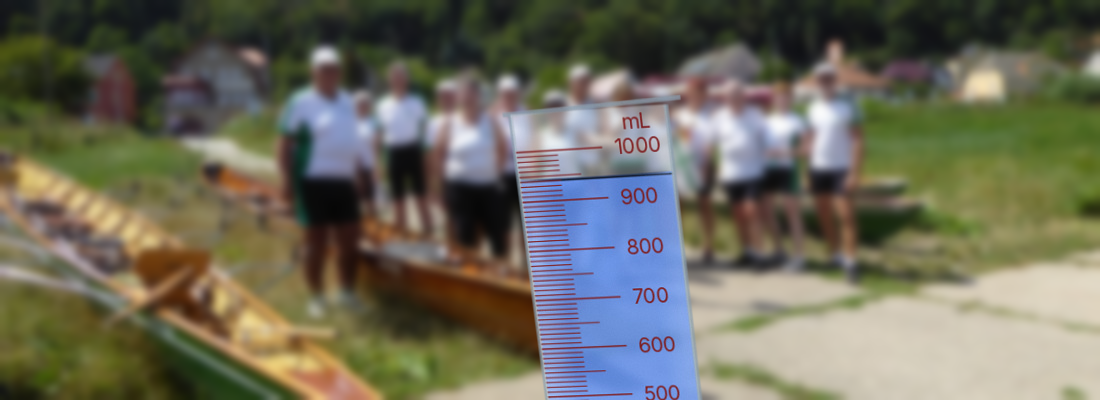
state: 940 mL
